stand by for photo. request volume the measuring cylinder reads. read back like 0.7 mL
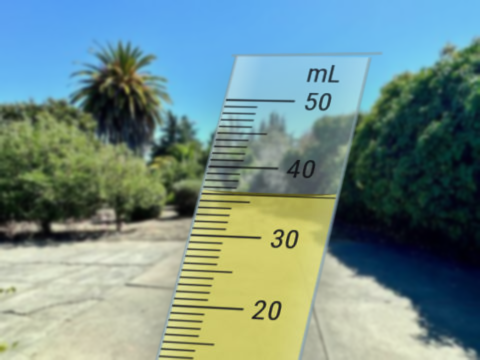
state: 36 mL
